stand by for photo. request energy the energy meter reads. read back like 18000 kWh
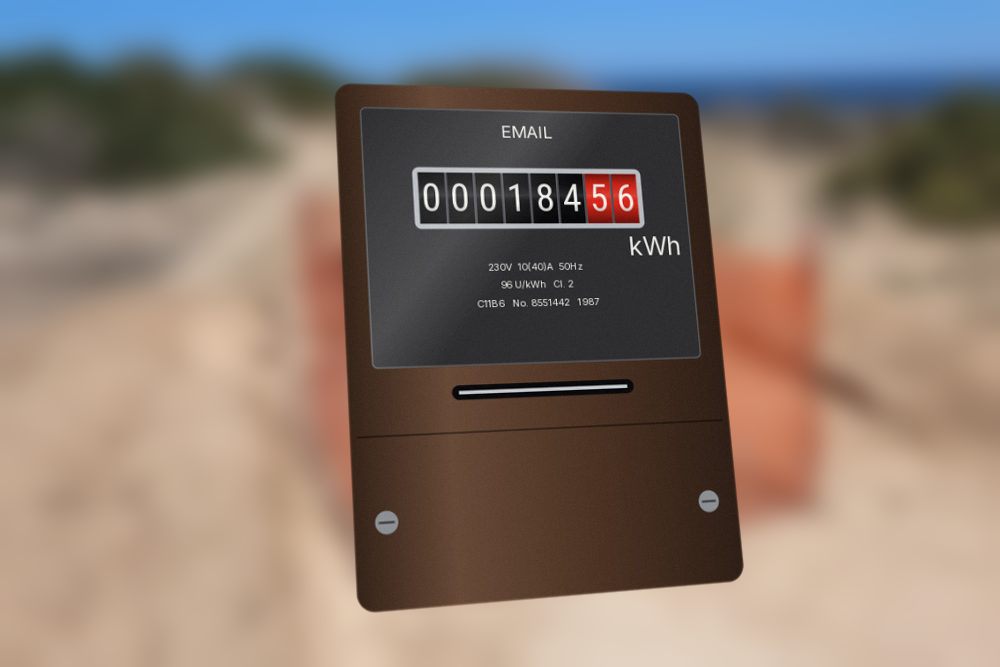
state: 184.56 kWh
